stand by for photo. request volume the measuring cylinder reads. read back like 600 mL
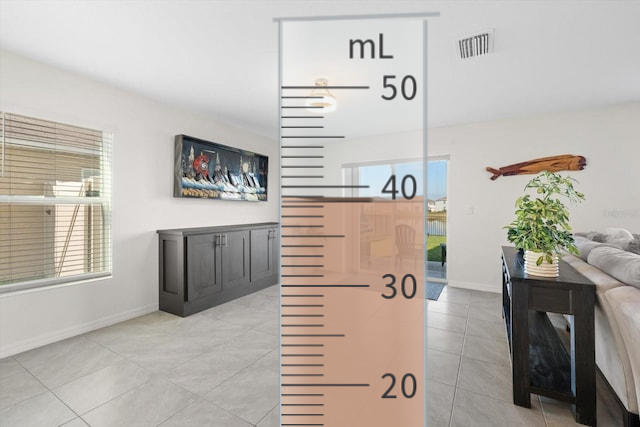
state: 38.5 mL
